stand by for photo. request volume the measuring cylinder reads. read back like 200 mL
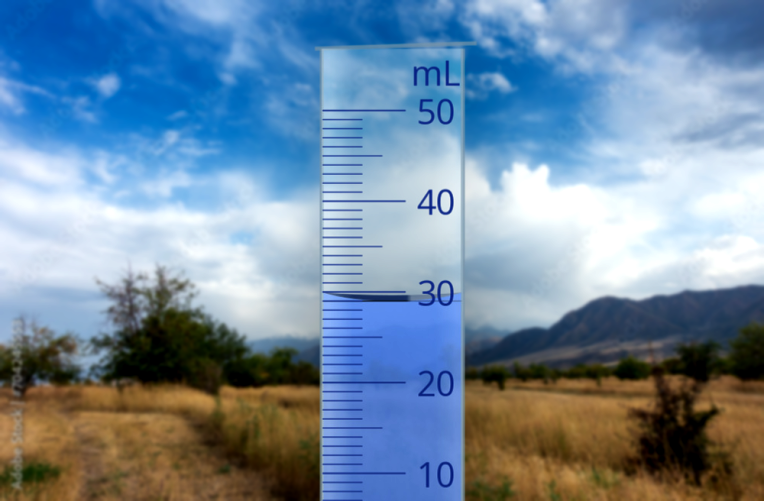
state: 29 mL
